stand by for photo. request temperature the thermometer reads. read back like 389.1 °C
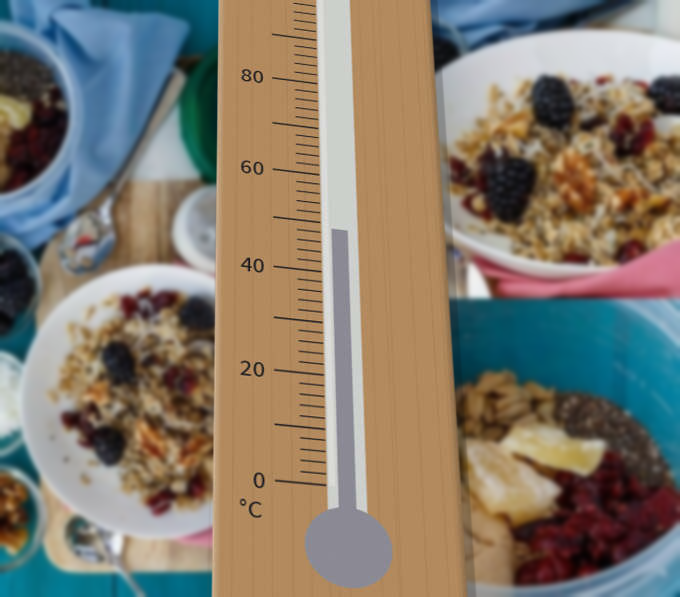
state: 49 °C
